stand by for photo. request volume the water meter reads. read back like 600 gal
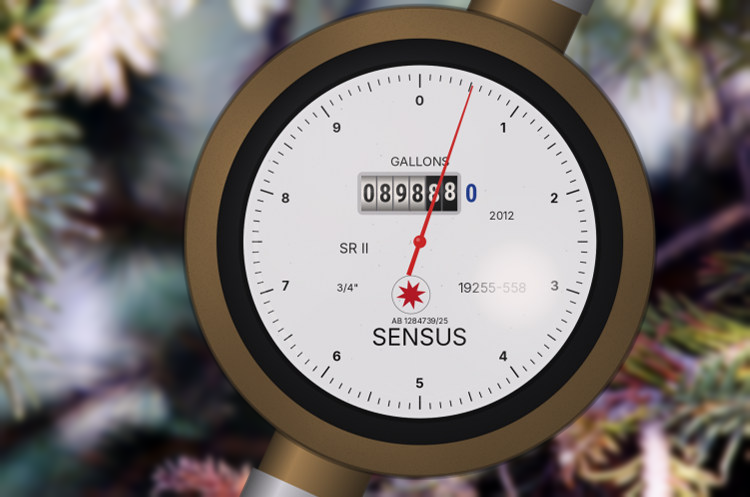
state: 898880.5 gal
